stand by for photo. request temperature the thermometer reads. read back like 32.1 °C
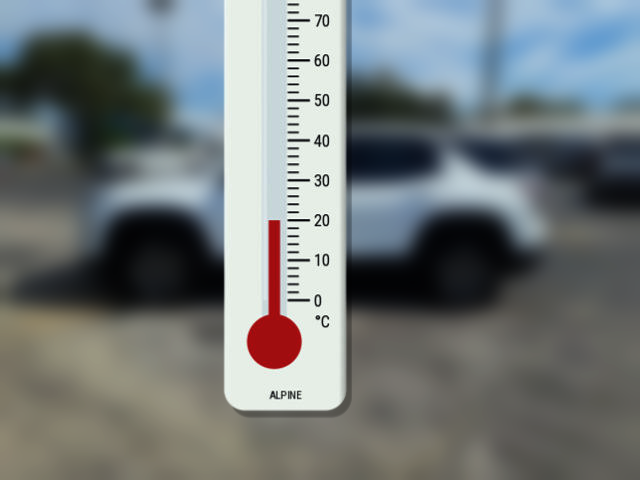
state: 20 °C
